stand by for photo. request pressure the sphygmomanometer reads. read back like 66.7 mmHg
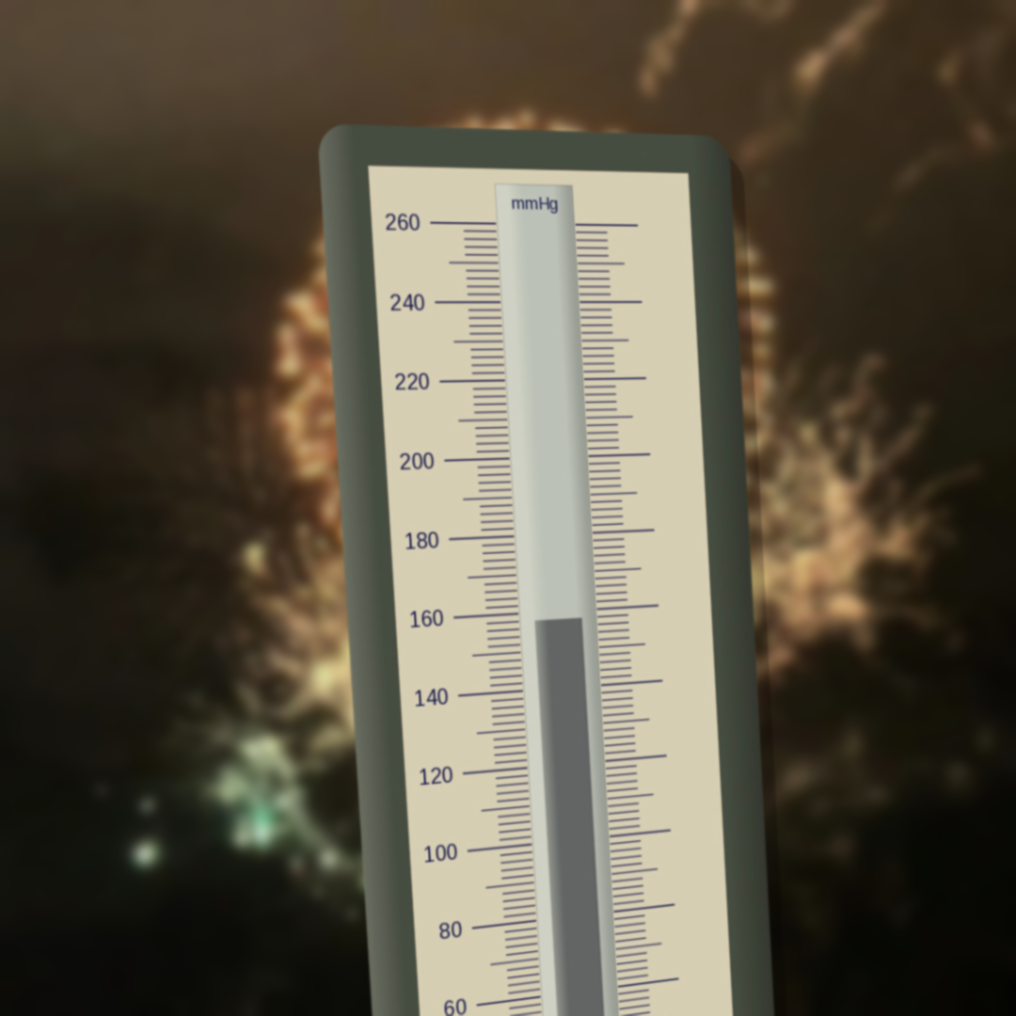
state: 158 mmHg
